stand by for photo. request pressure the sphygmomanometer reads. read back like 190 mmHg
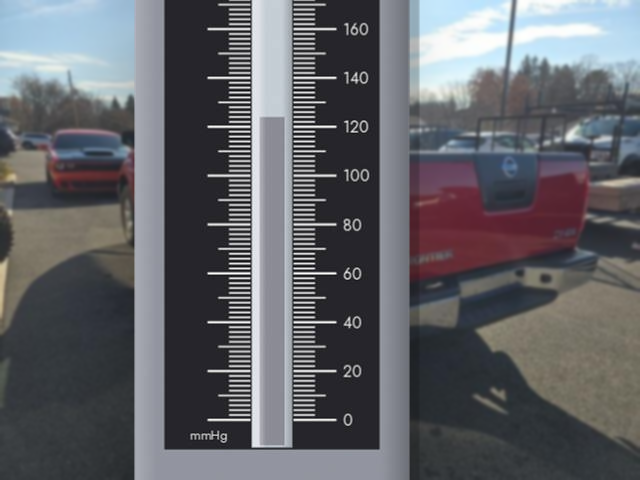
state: 124 mmHg
